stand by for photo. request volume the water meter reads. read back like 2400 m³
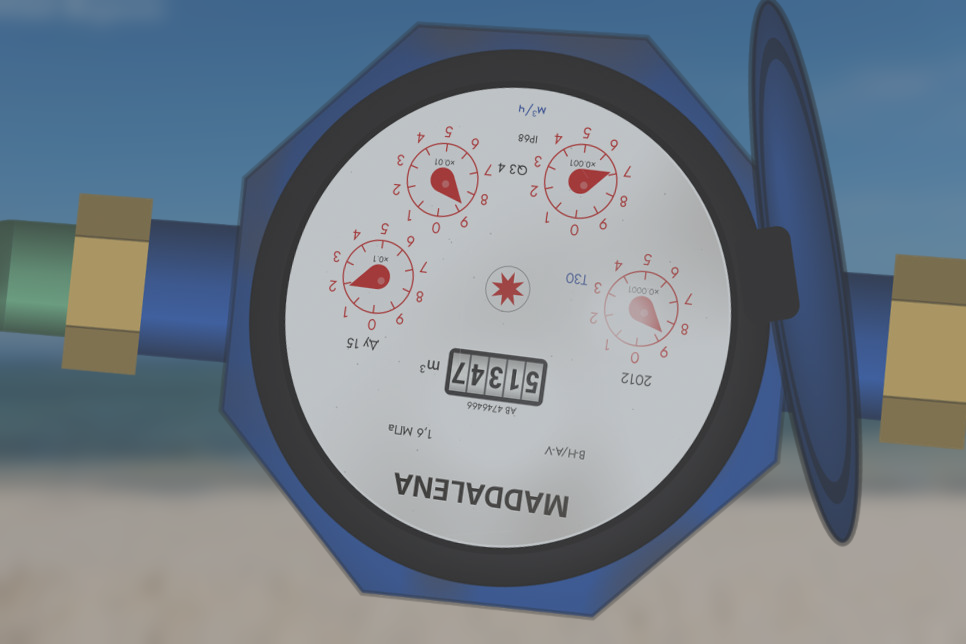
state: 51347.1868 m³
